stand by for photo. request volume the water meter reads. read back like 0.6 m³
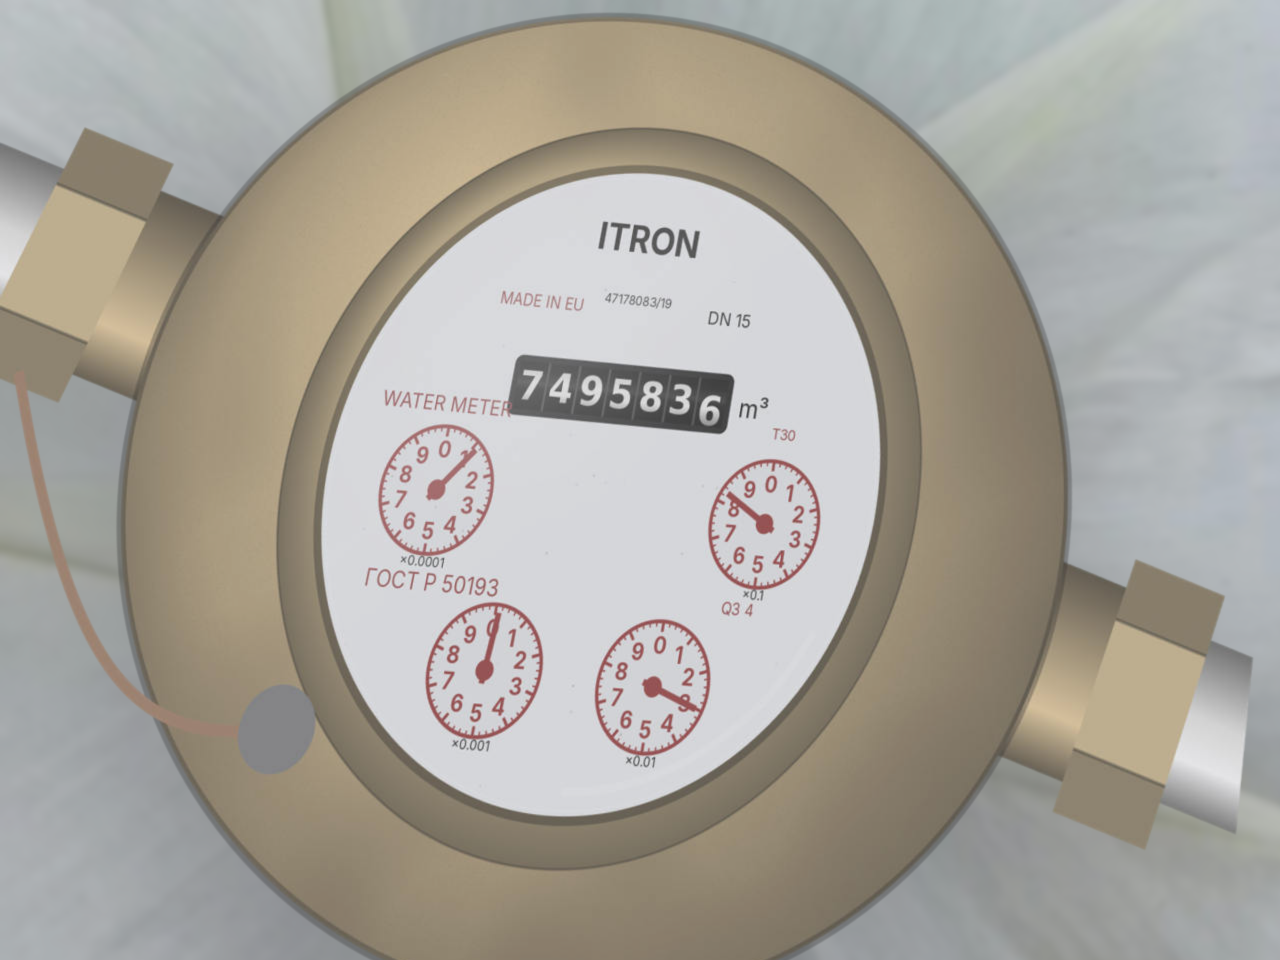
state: 7495835.8301 m³
